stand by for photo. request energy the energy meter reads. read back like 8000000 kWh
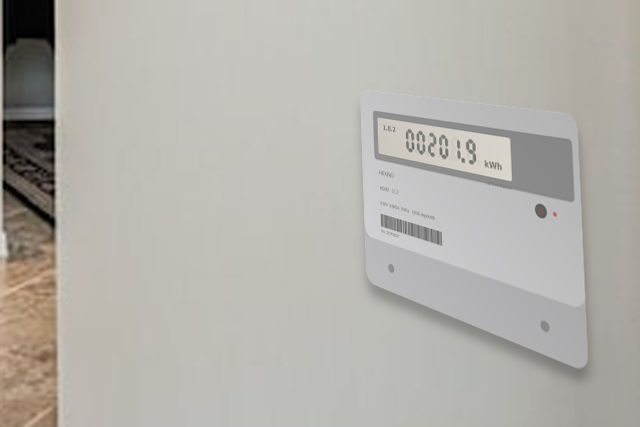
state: 201.9 kWh
